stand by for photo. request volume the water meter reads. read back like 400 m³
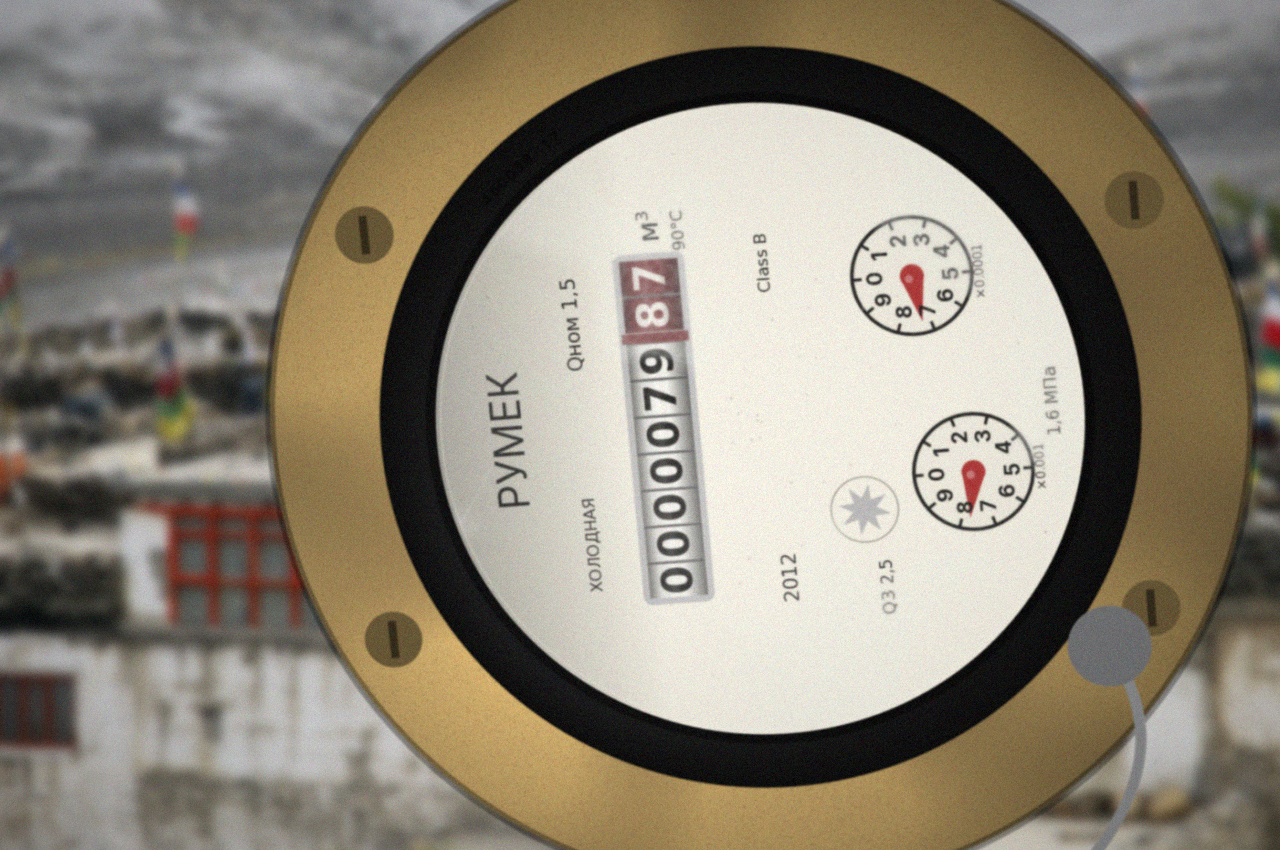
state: 79.8777 m³
